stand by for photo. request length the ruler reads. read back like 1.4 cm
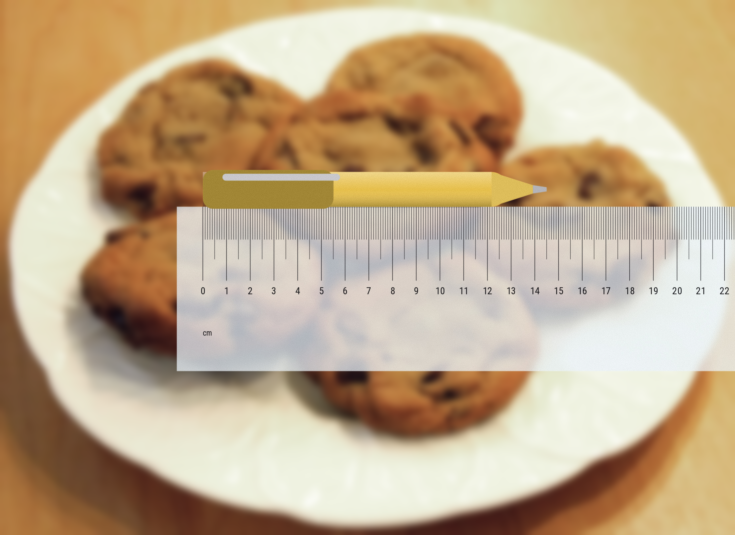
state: 14.5 cm
